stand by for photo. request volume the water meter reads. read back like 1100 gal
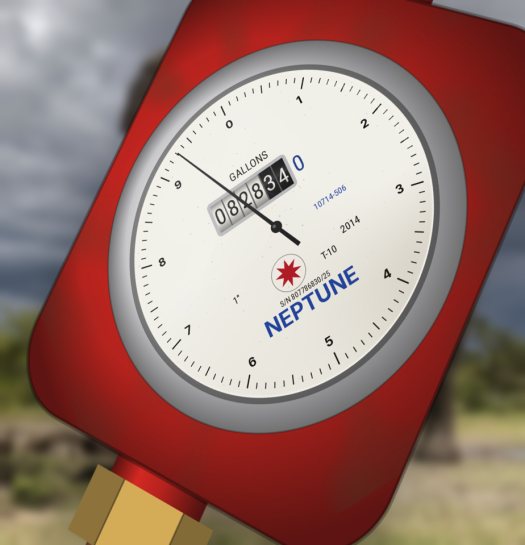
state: 828339.3 gal
